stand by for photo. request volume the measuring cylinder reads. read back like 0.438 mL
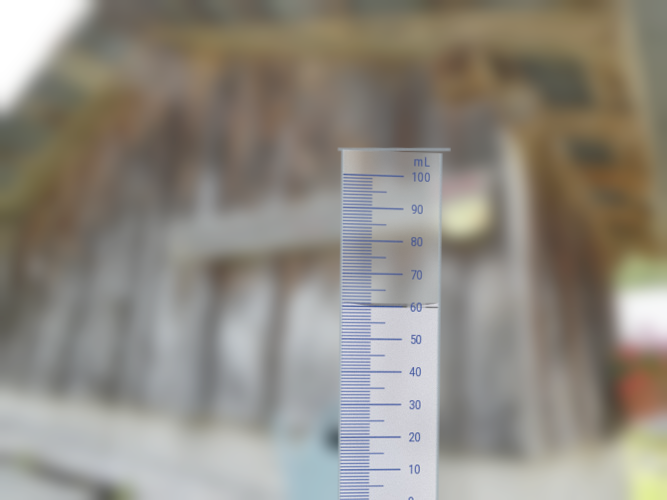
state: 60 mL
